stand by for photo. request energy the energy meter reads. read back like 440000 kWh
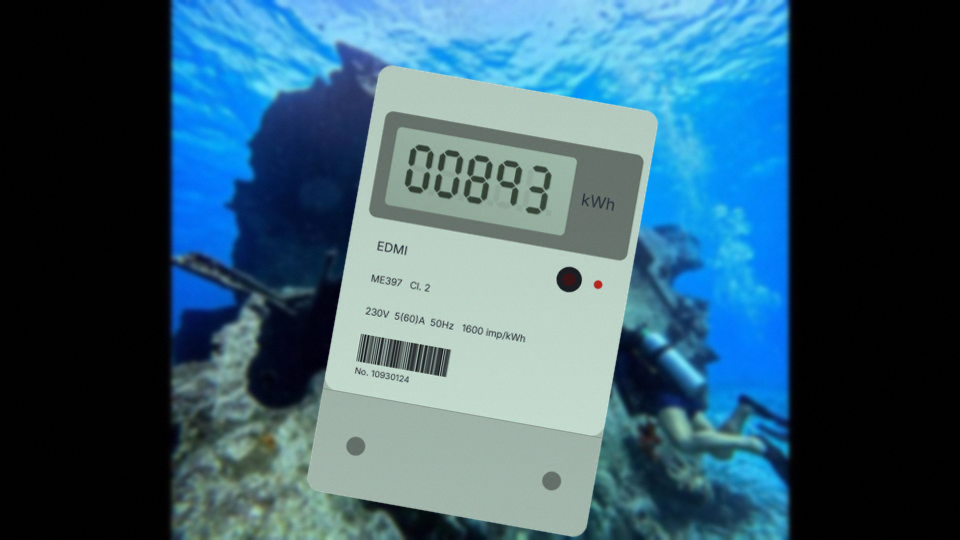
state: 893 kWh
